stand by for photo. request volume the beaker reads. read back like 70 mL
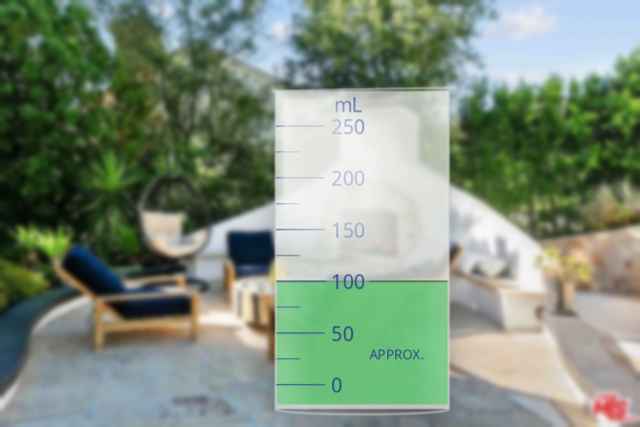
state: 100 mL
